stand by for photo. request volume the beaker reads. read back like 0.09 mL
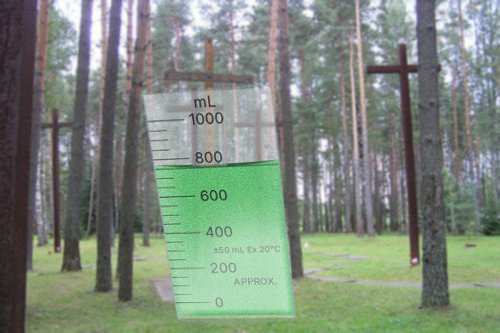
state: 750 mL
